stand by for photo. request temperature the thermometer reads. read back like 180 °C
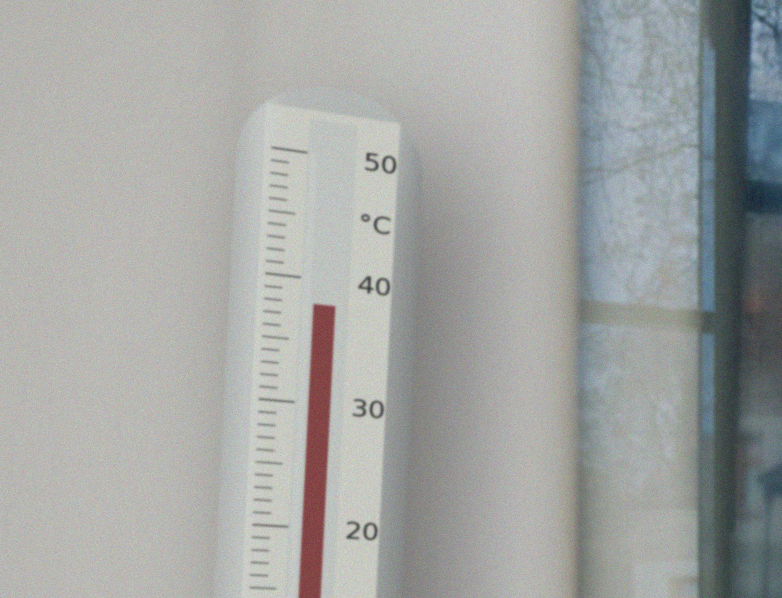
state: 38 °C
